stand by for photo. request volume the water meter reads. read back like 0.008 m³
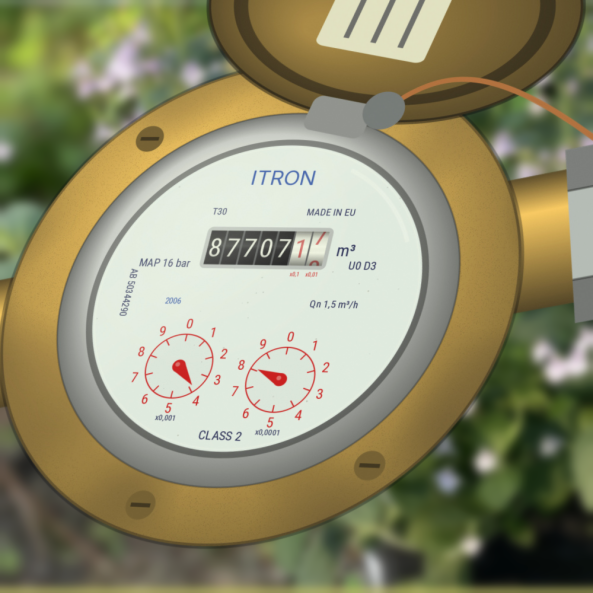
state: 87707.1738 m³
